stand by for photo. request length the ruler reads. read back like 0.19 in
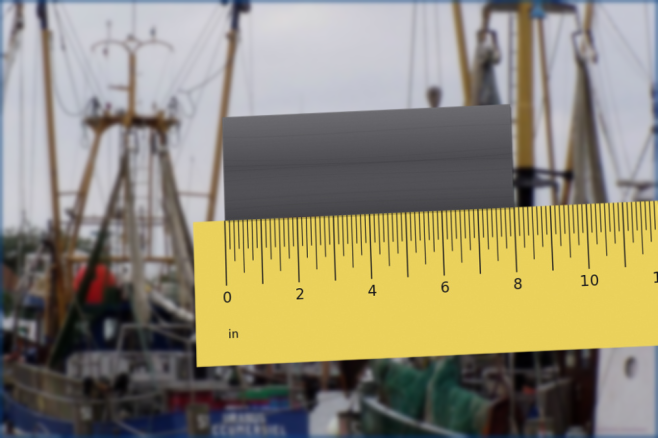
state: 8 in
